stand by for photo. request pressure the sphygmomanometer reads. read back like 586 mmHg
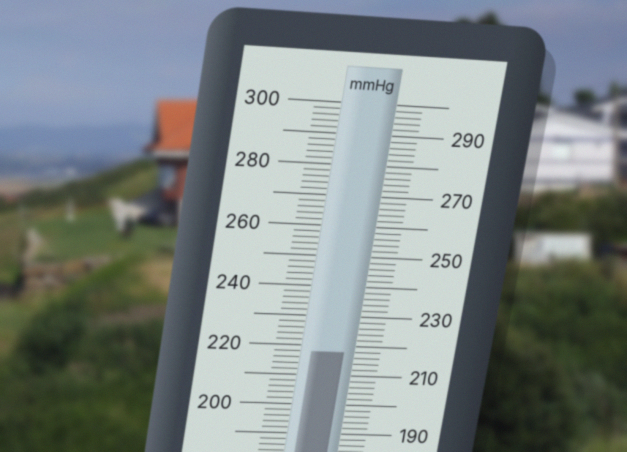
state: 218 mmHg
